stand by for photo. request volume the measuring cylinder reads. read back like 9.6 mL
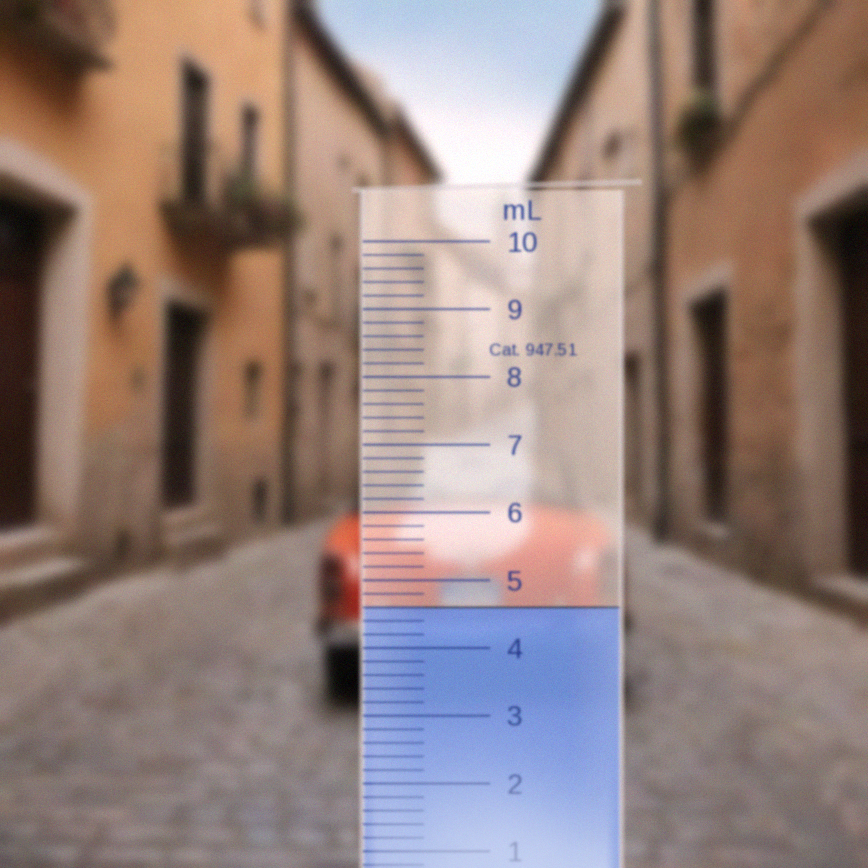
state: 4.6 mL
